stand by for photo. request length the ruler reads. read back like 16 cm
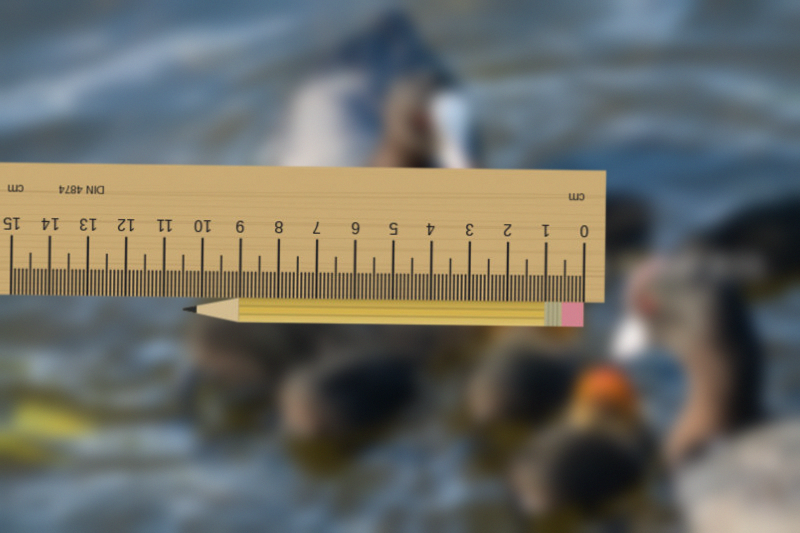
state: 10.5 cm
